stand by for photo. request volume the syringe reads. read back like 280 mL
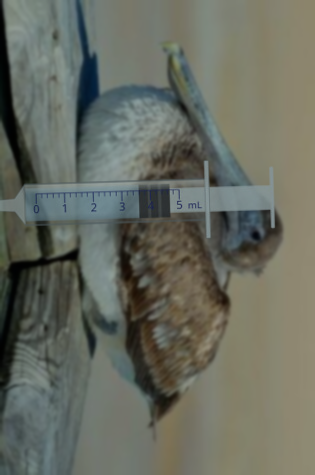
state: 3.6 mL
